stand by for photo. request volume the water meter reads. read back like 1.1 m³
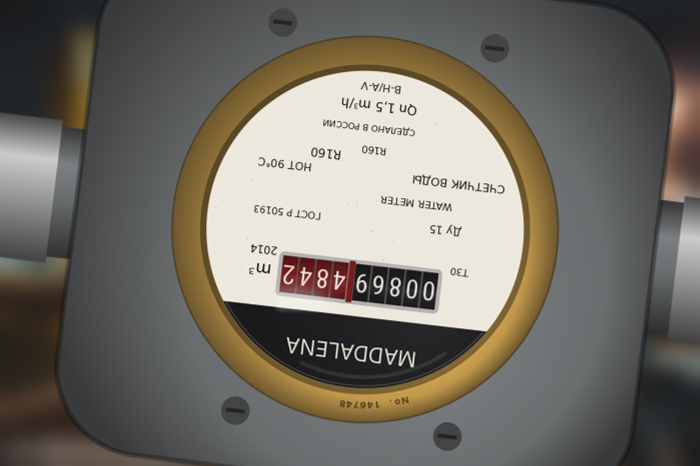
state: 869.4842 m³
